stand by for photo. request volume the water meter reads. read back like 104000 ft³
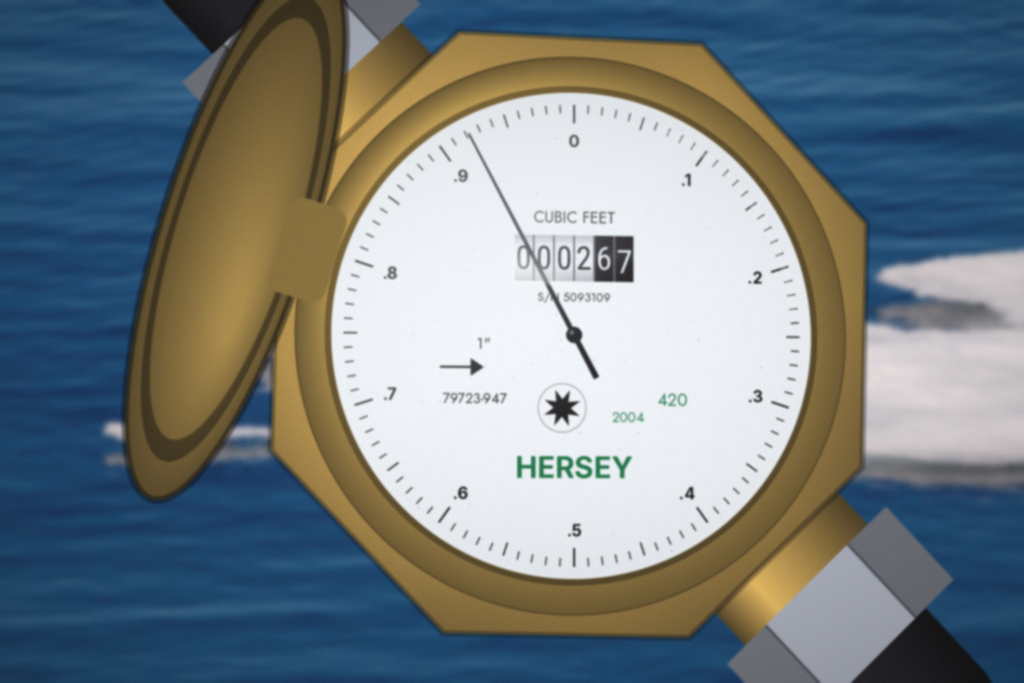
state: 266.92 ft³
